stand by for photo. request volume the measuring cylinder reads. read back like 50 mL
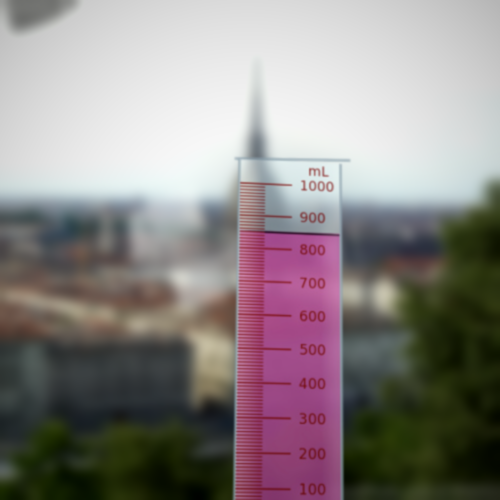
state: 850 mL
